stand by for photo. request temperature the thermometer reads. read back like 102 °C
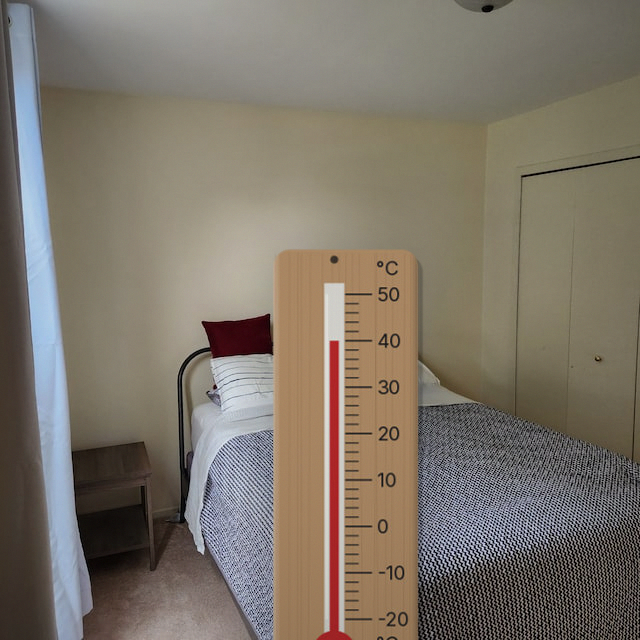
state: 40 °C
